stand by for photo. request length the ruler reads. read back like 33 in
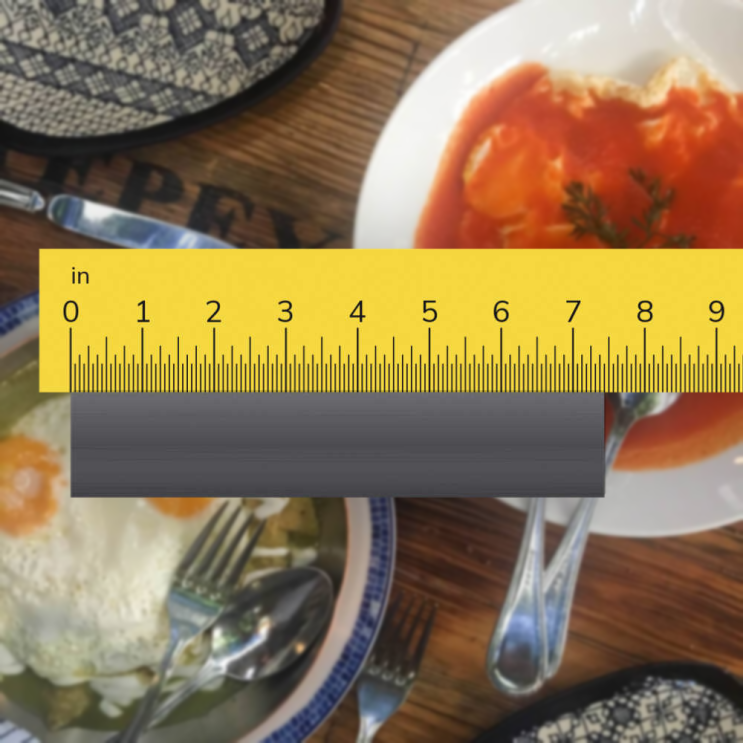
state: 7.4375 in
